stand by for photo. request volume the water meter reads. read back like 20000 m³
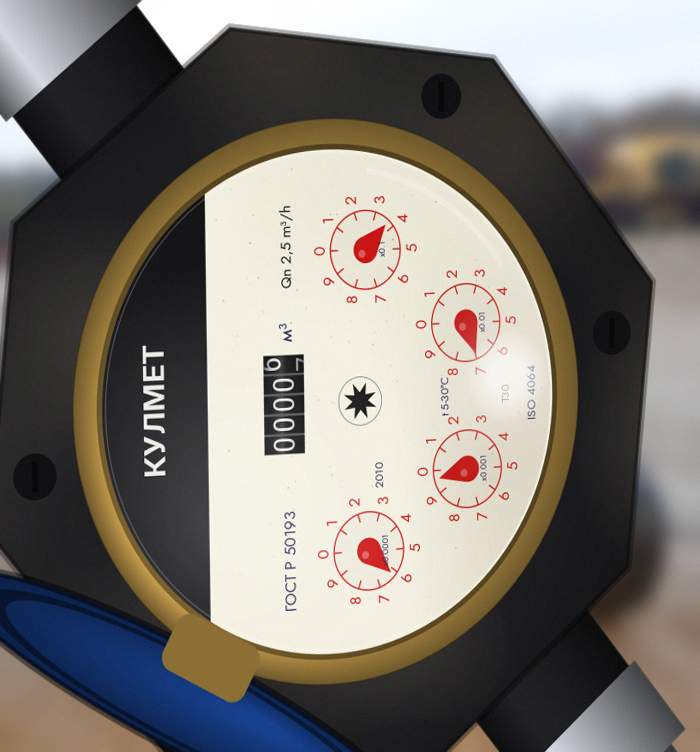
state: 6.3696 m³
